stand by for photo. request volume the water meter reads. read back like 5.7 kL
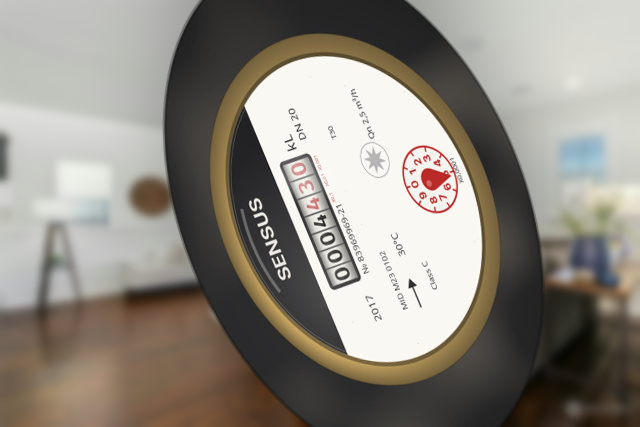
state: 4.4305 kL
